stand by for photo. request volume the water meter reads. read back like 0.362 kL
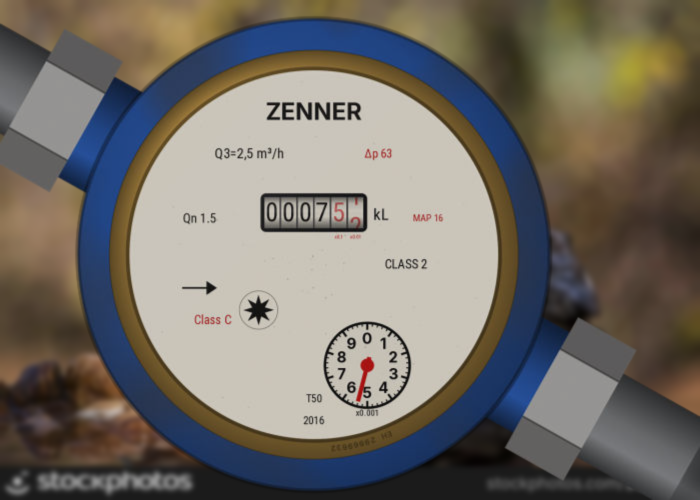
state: 7.515 kL
